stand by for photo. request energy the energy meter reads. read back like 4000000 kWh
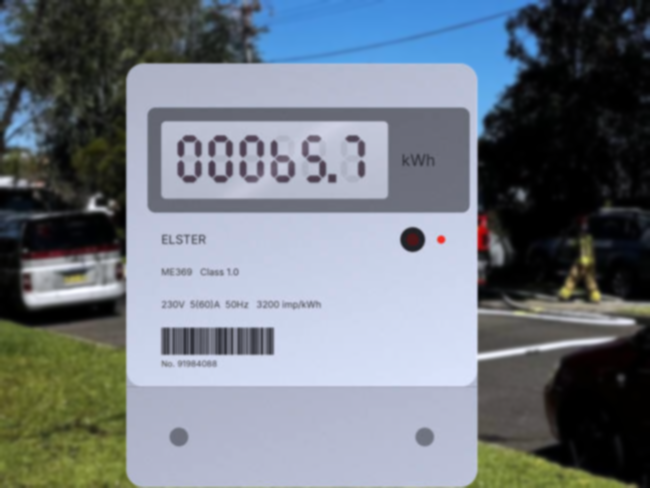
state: 65.7 kWh
